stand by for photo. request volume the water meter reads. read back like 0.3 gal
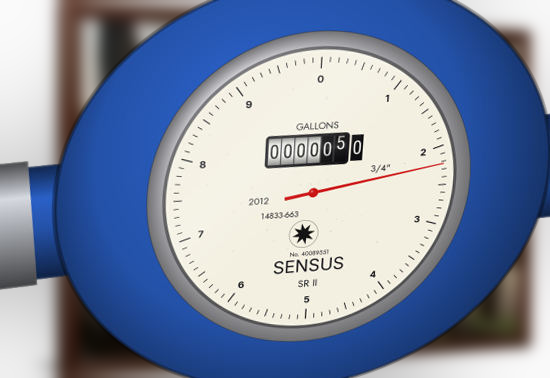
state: 52.2 gal
